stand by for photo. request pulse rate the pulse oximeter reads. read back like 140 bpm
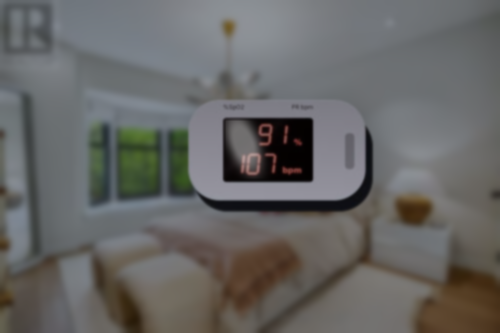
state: 107 bpm
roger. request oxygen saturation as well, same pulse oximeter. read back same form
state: 91 %
